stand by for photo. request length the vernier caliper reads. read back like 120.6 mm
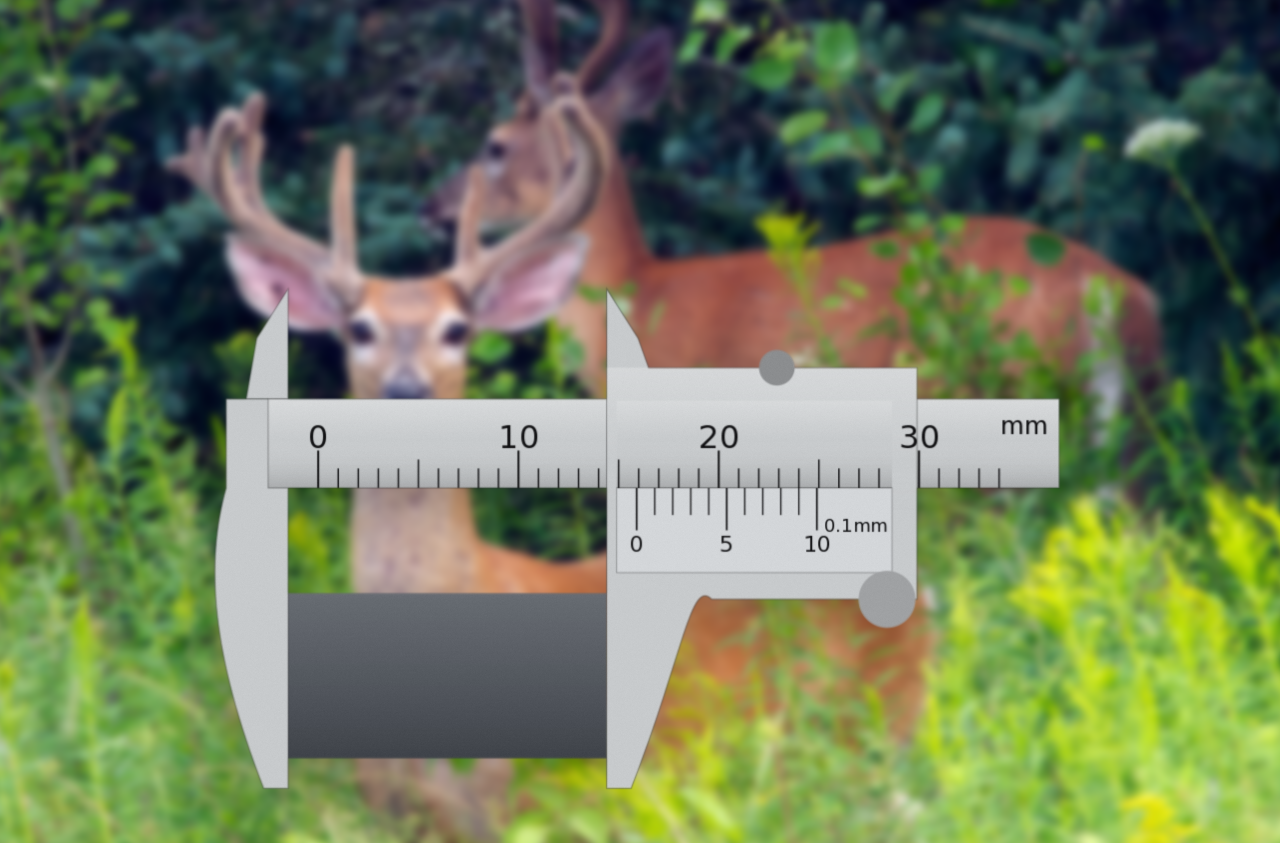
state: 15.9 mm
